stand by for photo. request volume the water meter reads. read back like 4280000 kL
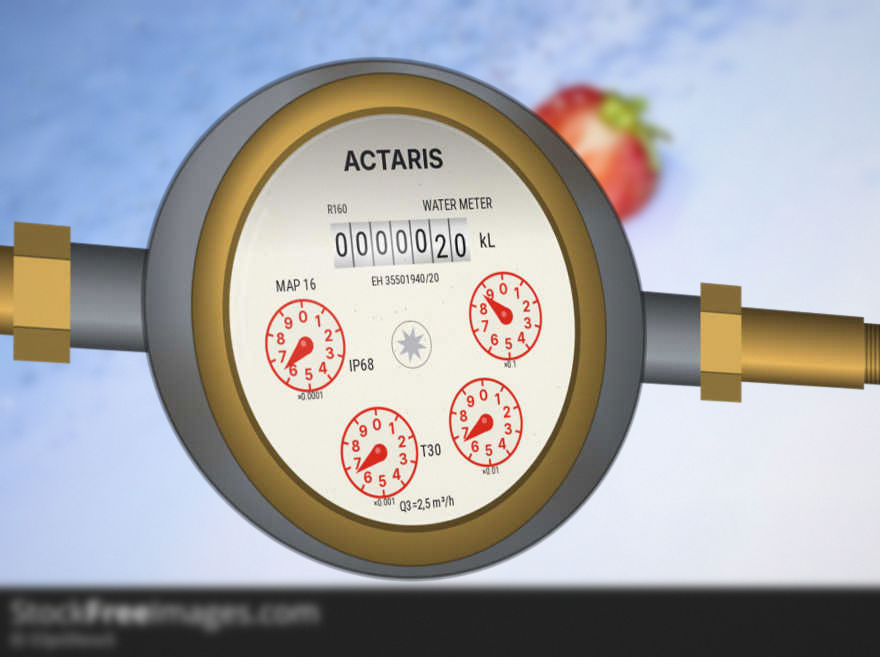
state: 19.8666 kL
